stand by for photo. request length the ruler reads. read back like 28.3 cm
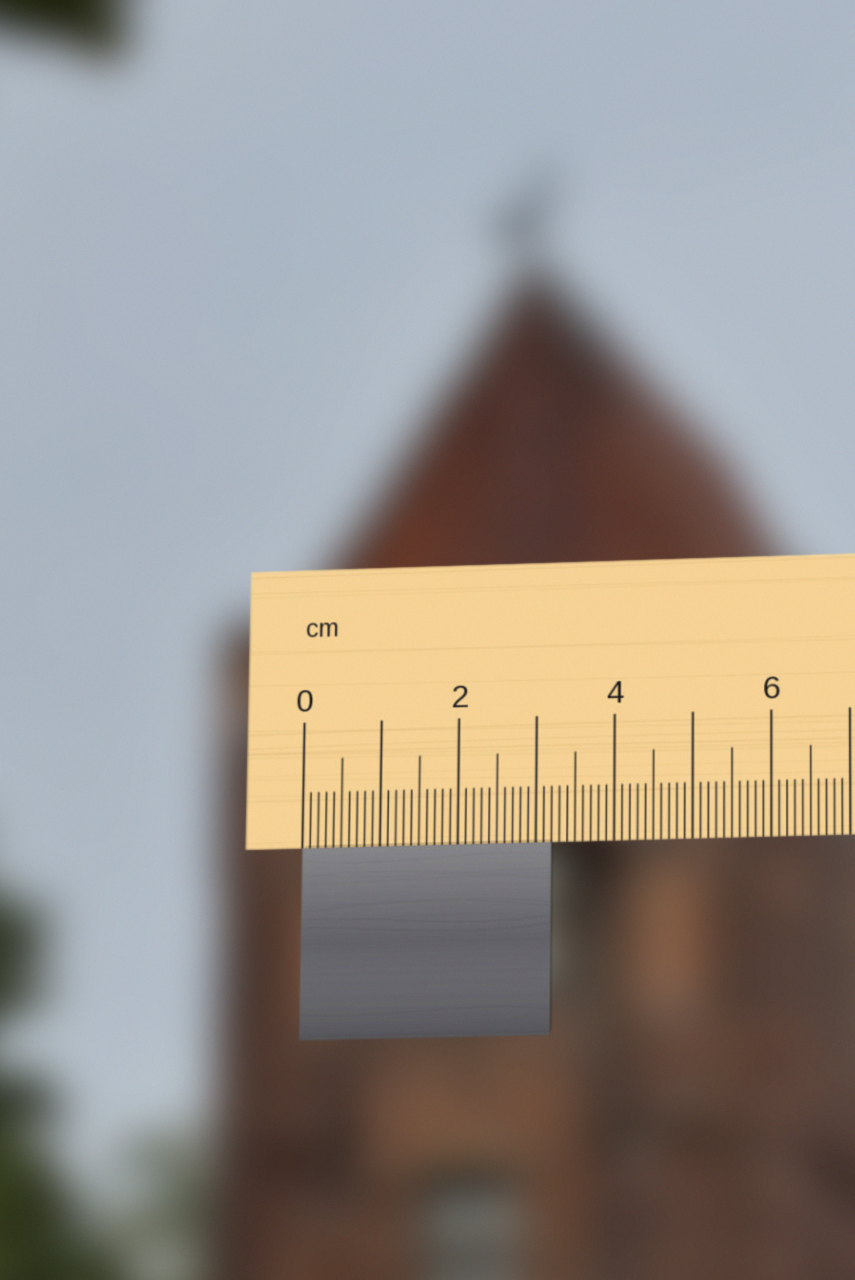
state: 3.2 cm
